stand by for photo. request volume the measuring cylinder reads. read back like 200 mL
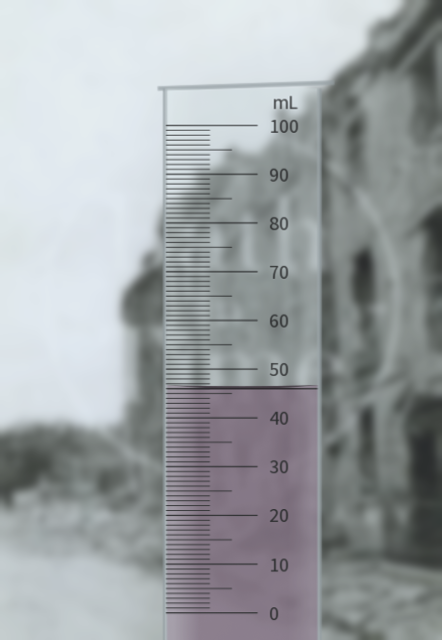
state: 46 mL
